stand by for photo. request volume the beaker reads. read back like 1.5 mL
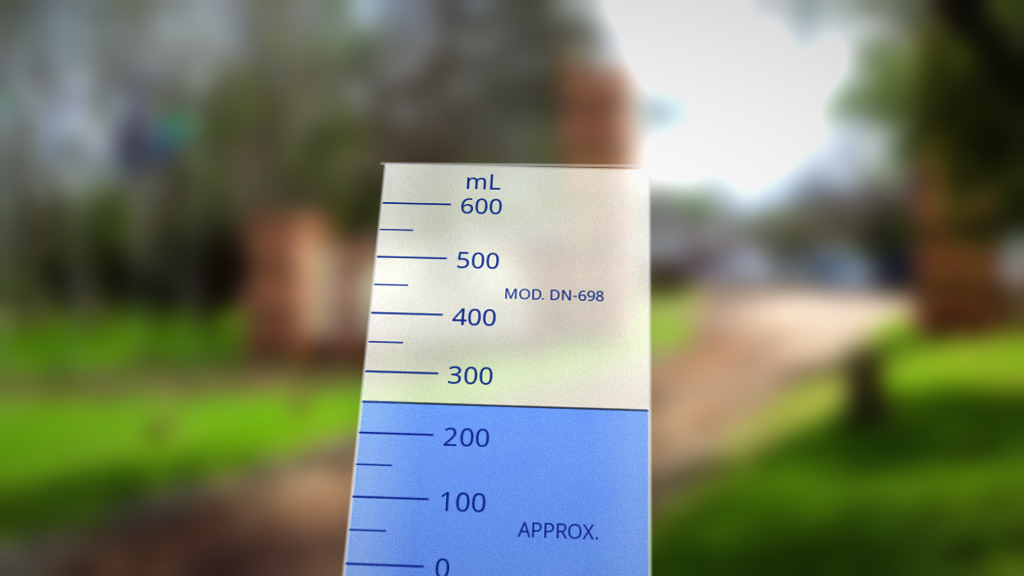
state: 250 mL
